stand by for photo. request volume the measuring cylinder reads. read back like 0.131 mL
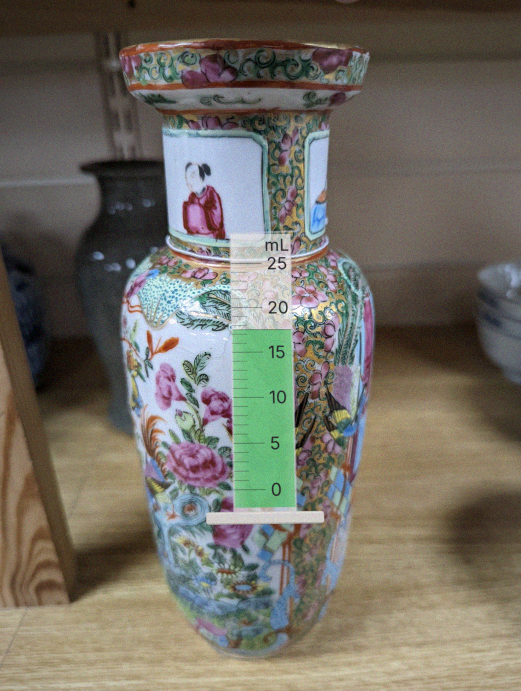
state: 17.5 mL
